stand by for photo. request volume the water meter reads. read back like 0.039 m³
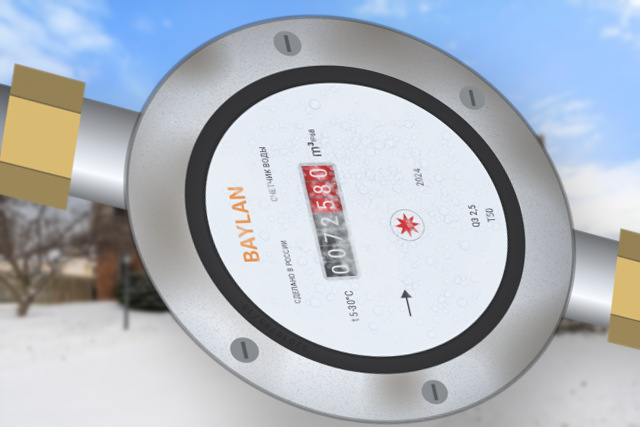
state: 72.580 m³
